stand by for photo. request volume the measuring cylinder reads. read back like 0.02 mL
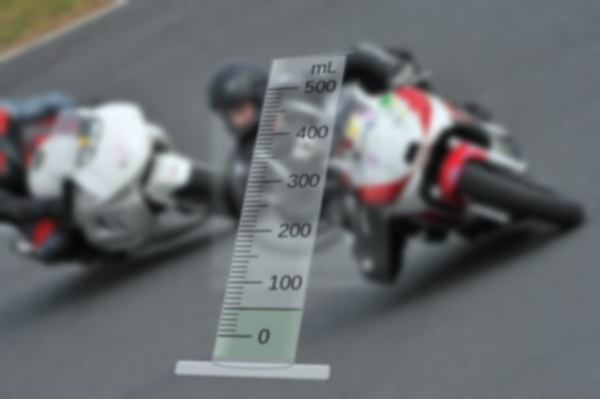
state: 50 mL
